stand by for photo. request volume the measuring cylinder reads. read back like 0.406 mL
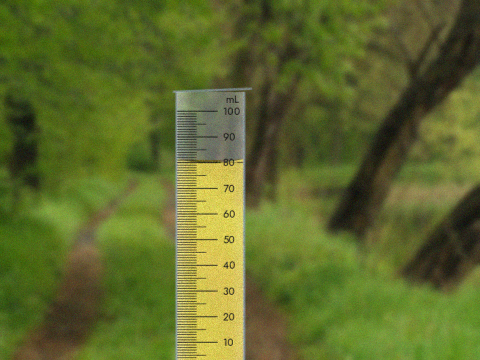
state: 80 mL
